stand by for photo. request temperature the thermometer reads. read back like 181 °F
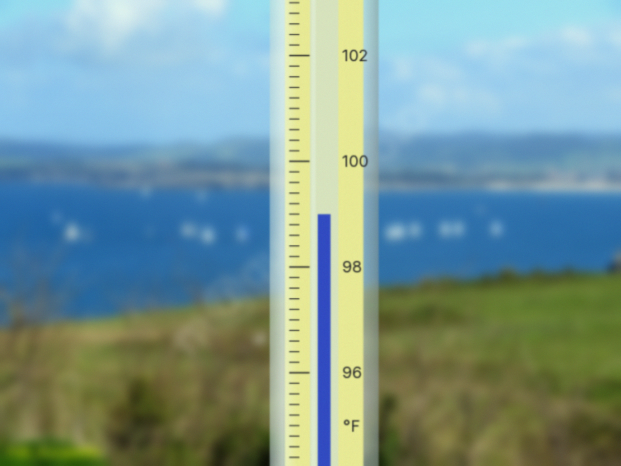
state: 99 °F
